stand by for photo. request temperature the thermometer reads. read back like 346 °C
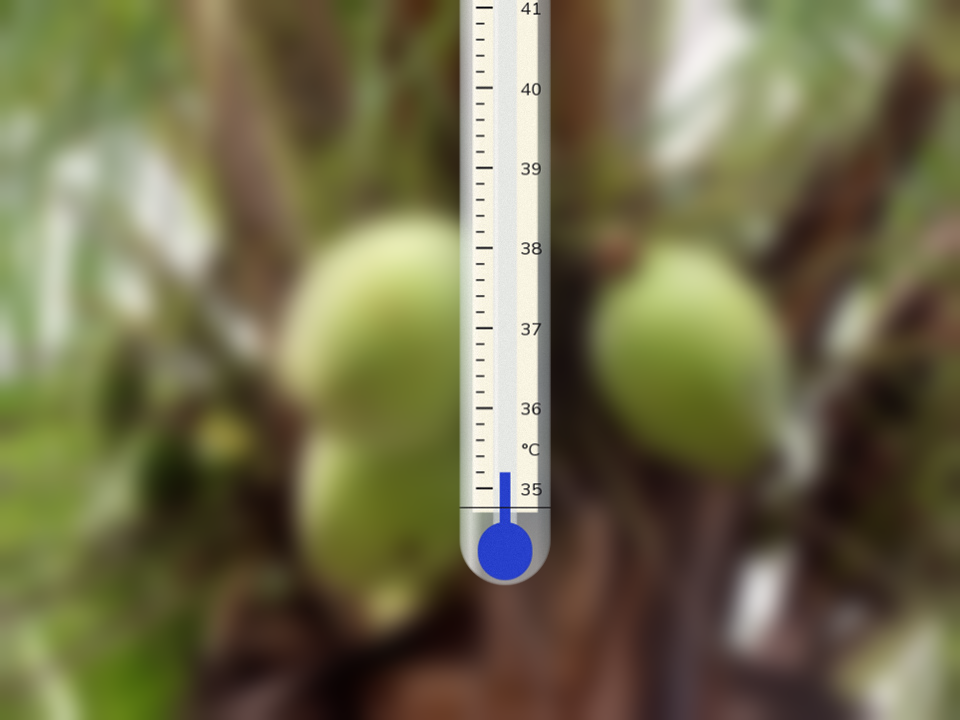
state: 35.2 °C
